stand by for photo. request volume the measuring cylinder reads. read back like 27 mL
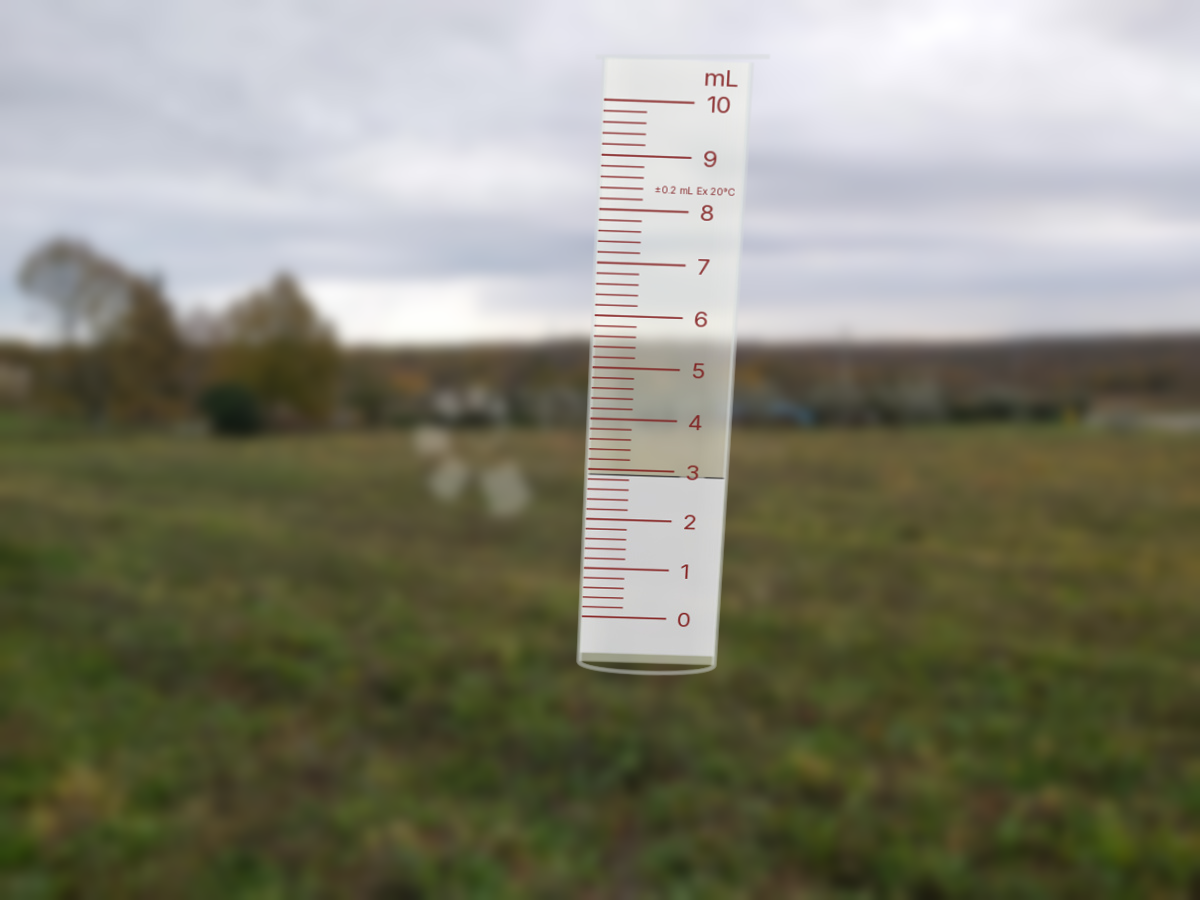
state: 2.9 mL
